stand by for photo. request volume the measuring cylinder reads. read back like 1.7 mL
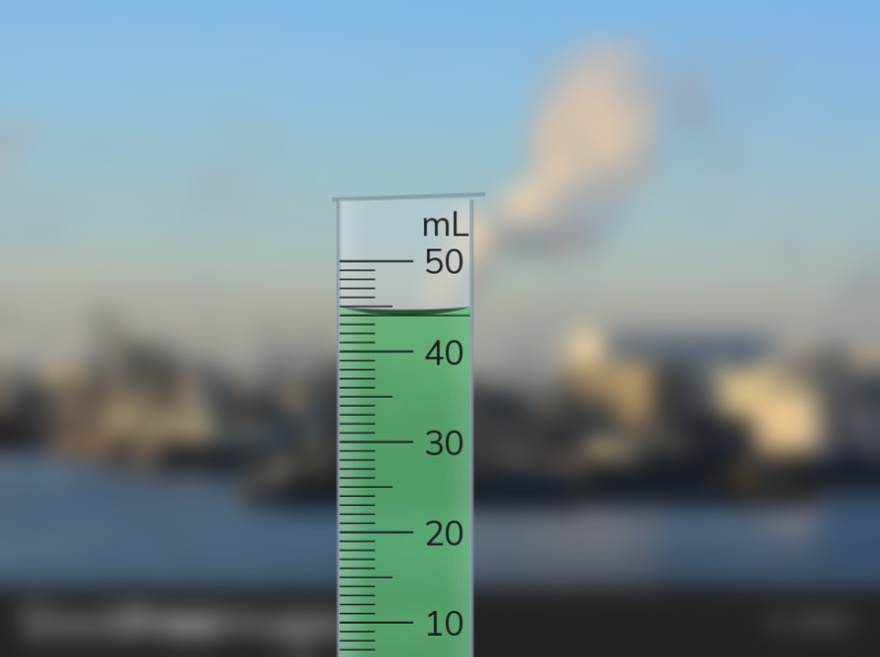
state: 44 mL
